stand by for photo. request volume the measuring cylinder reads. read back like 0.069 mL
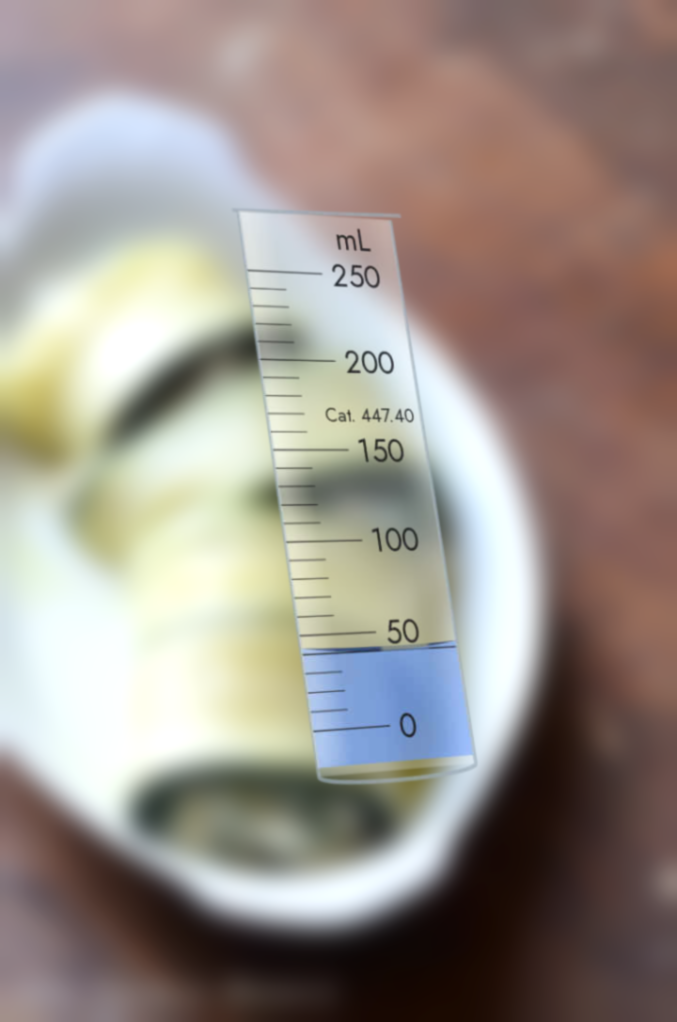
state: 40 mL
